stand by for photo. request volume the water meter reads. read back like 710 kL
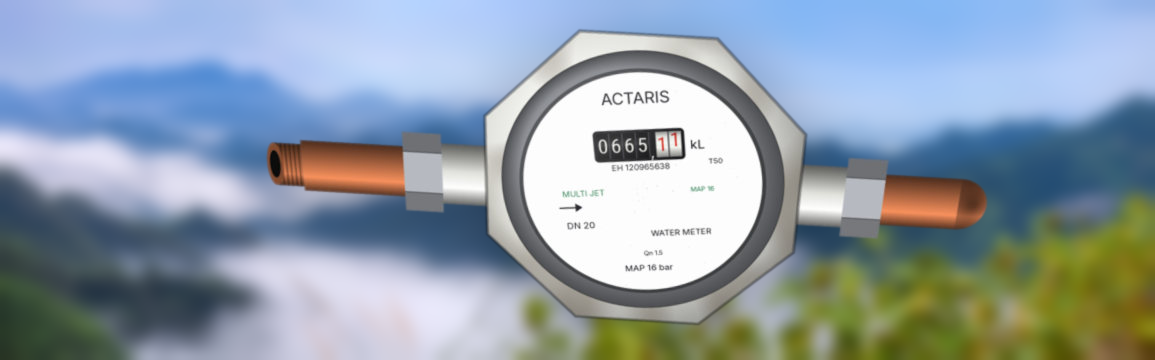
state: 665.11 kL
